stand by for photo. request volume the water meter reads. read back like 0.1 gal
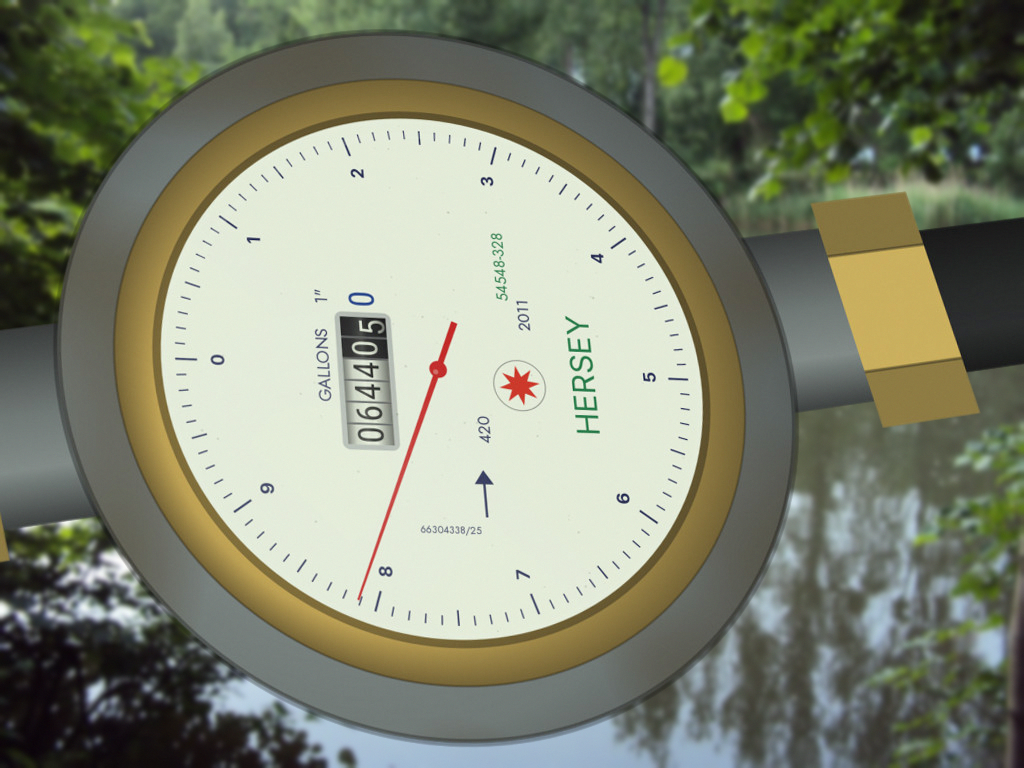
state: 644048.1 gal
